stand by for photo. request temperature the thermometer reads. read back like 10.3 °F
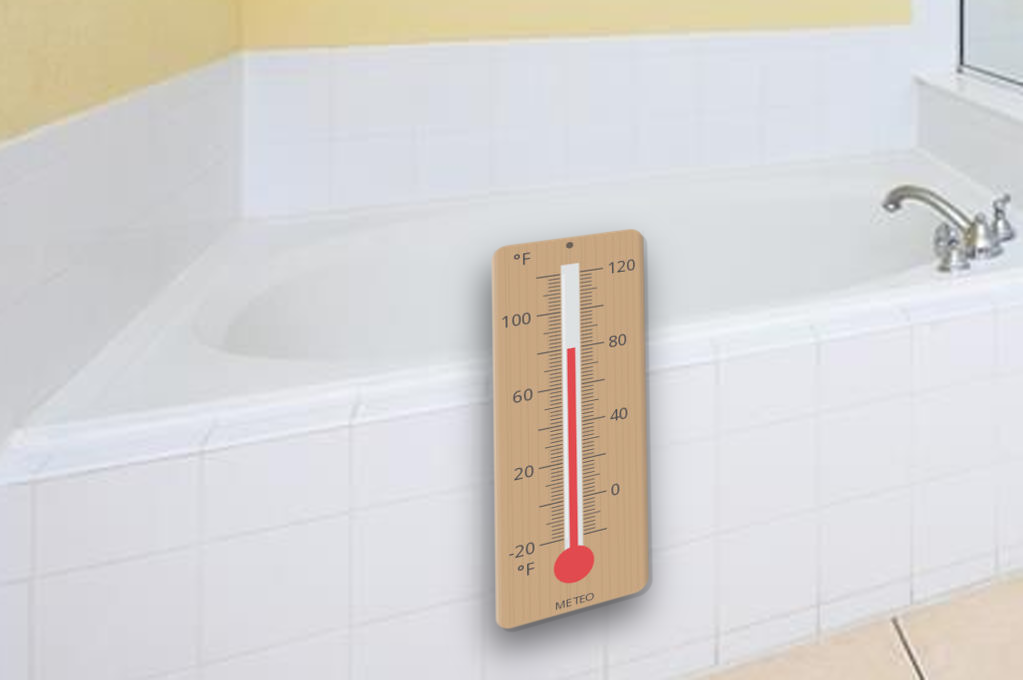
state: 80 °F
